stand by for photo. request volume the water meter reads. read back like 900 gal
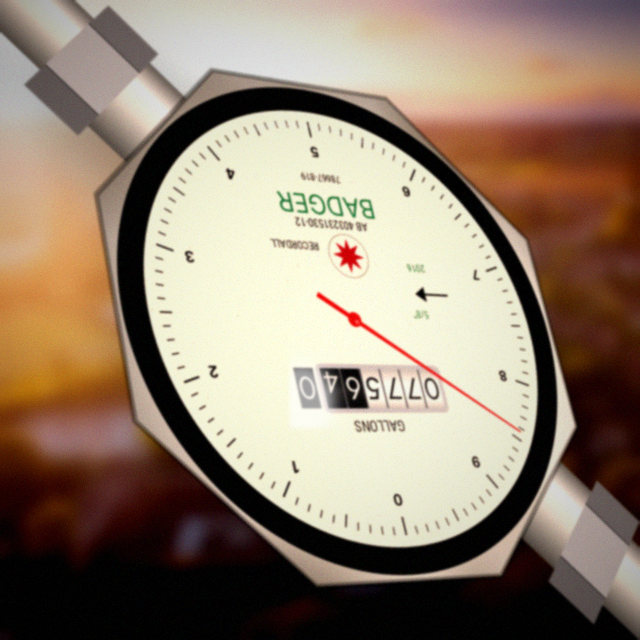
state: 775638.4 gal
